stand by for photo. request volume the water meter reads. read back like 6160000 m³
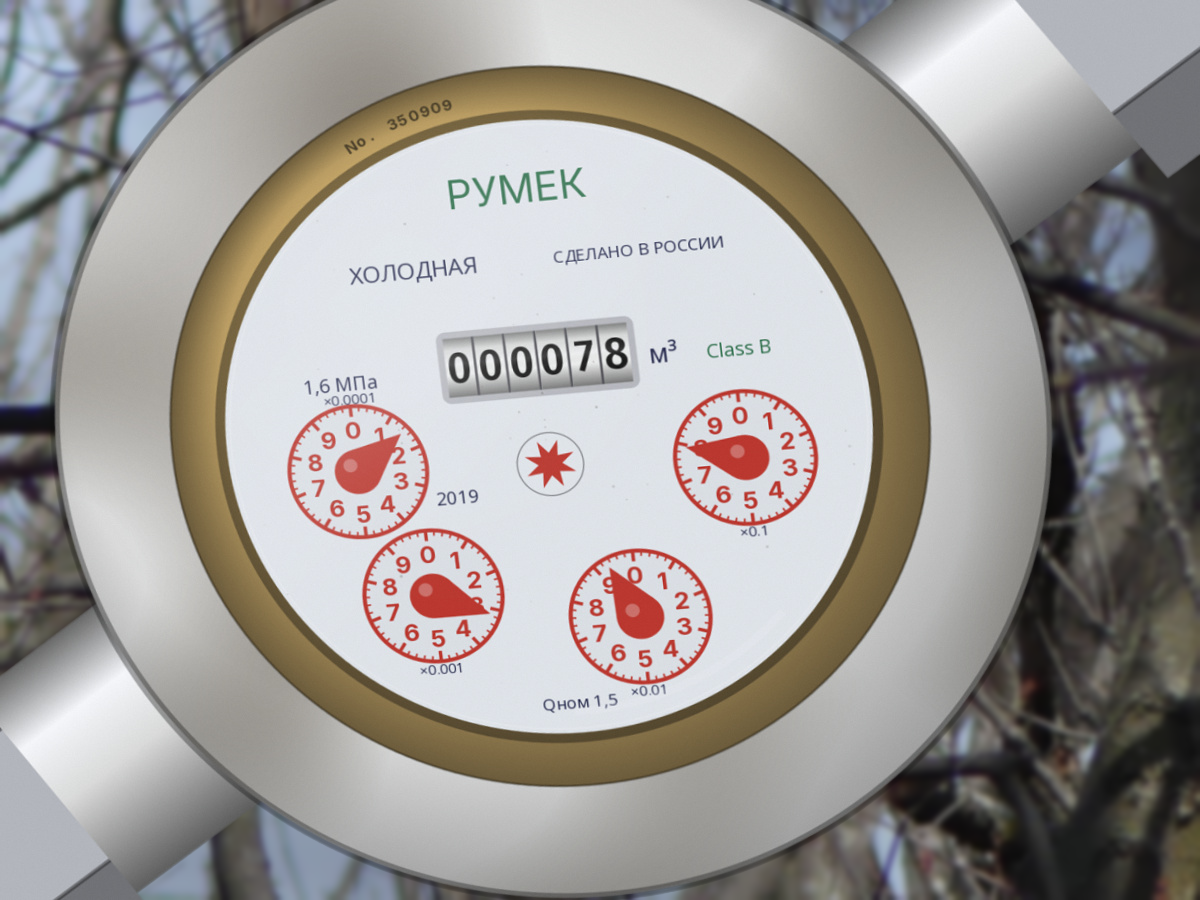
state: 78.7931 m³
